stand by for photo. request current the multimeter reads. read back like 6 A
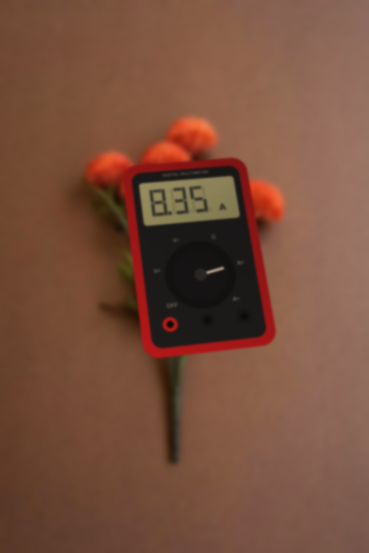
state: 8.35 A
